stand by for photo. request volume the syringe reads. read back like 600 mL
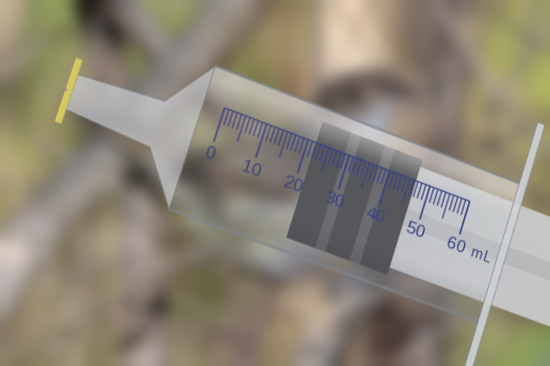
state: 22 mL
